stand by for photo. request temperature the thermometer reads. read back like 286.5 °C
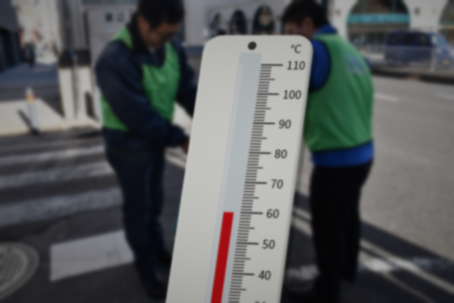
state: 60 °C
